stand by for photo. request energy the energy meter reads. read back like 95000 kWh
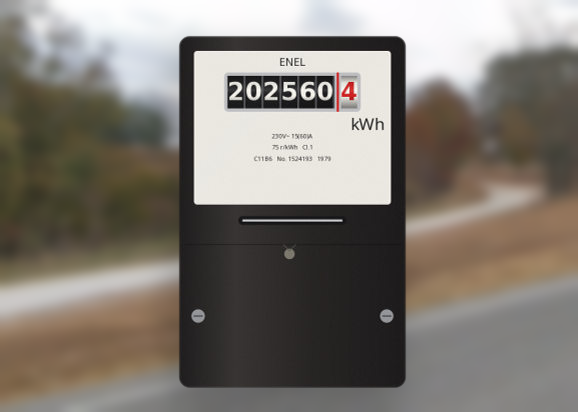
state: 202560.4 kWh
